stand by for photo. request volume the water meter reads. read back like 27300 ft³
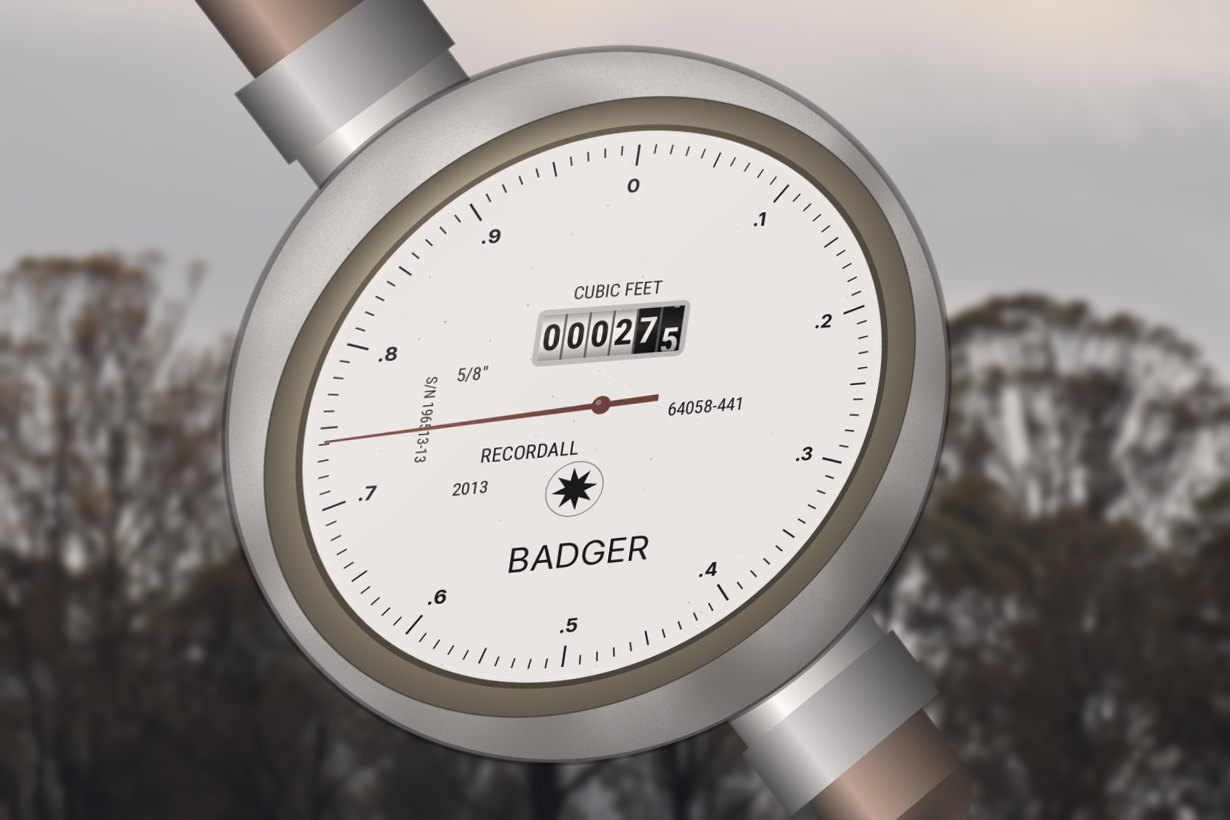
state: 274.74 ft³
